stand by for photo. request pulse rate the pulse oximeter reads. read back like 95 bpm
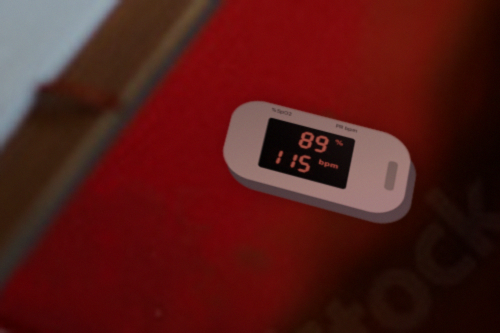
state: 115 bpm
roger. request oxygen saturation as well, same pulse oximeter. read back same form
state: 89 %
